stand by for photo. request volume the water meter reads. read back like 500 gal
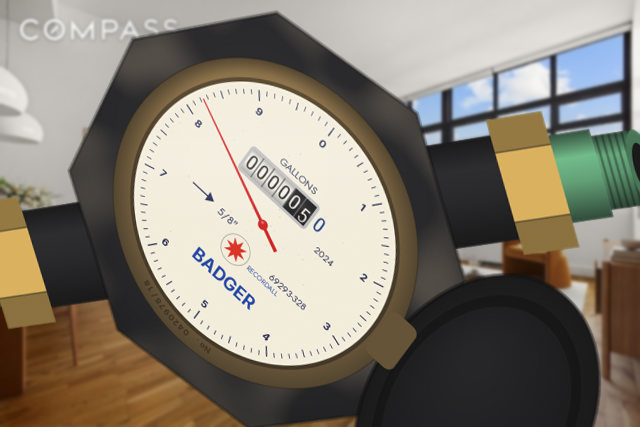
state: 48.2 gal
